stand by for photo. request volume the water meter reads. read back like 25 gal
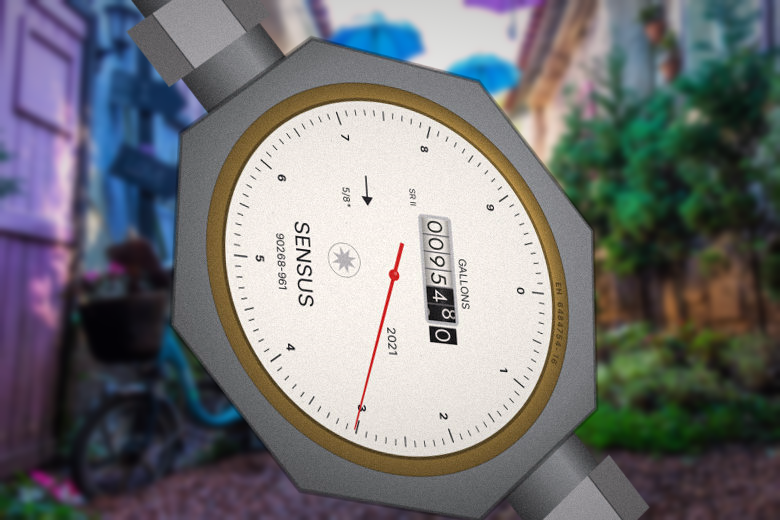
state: 95483.0 gal
